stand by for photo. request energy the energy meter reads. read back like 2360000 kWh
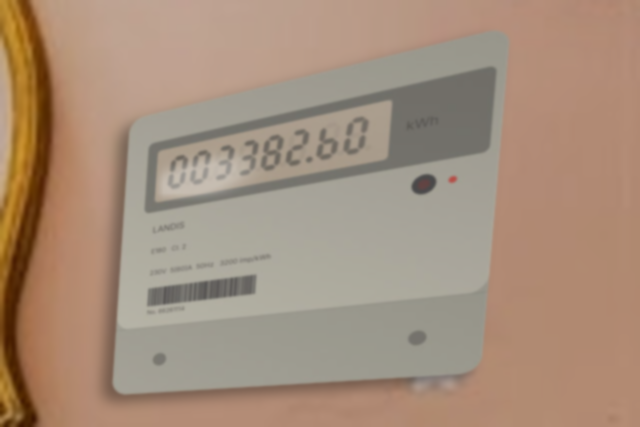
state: 3382.60 kWh
